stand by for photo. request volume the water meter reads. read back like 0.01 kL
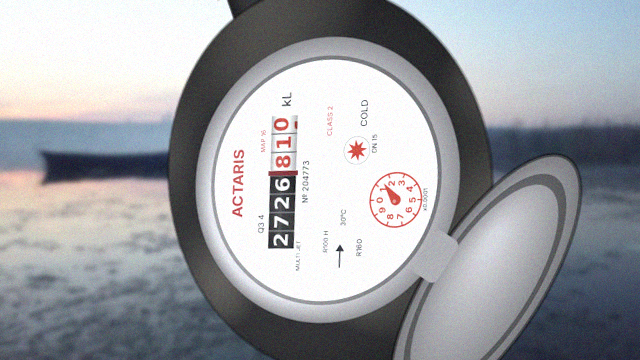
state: 2726.8101 kL
